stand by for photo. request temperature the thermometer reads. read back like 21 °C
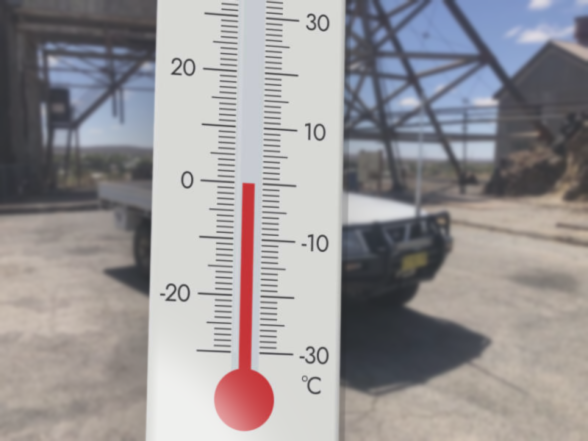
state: 0 °C
